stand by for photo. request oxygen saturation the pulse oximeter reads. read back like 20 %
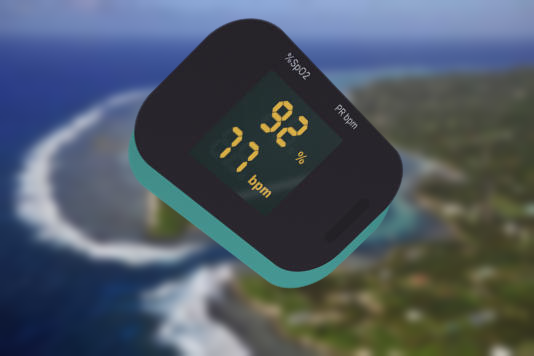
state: 92 %
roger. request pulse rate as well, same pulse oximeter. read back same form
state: 77 bpm
